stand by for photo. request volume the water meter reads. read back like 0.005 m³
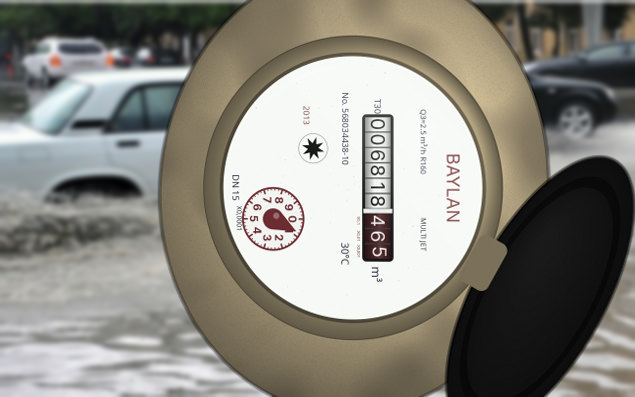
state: 6818.4650 m³
